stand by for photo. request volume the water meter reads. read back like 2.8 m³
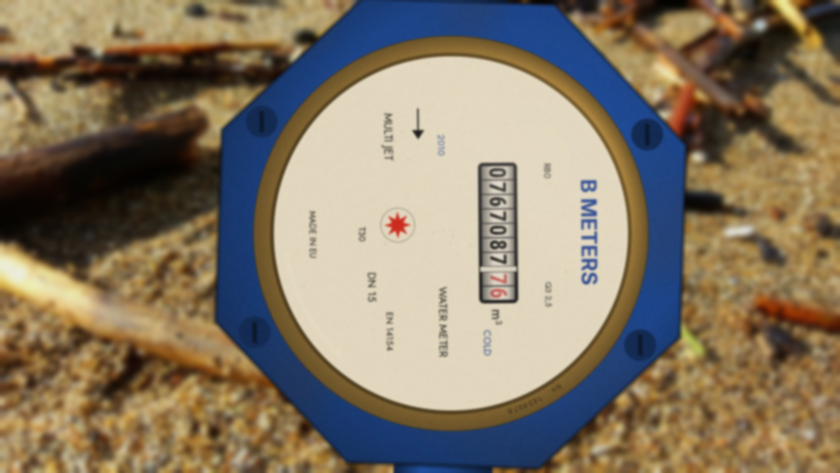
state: 767087.76 m³
